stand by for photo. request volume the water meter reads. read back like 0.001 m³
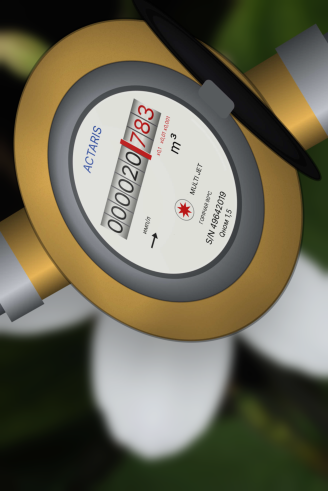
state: 20.783 m³
